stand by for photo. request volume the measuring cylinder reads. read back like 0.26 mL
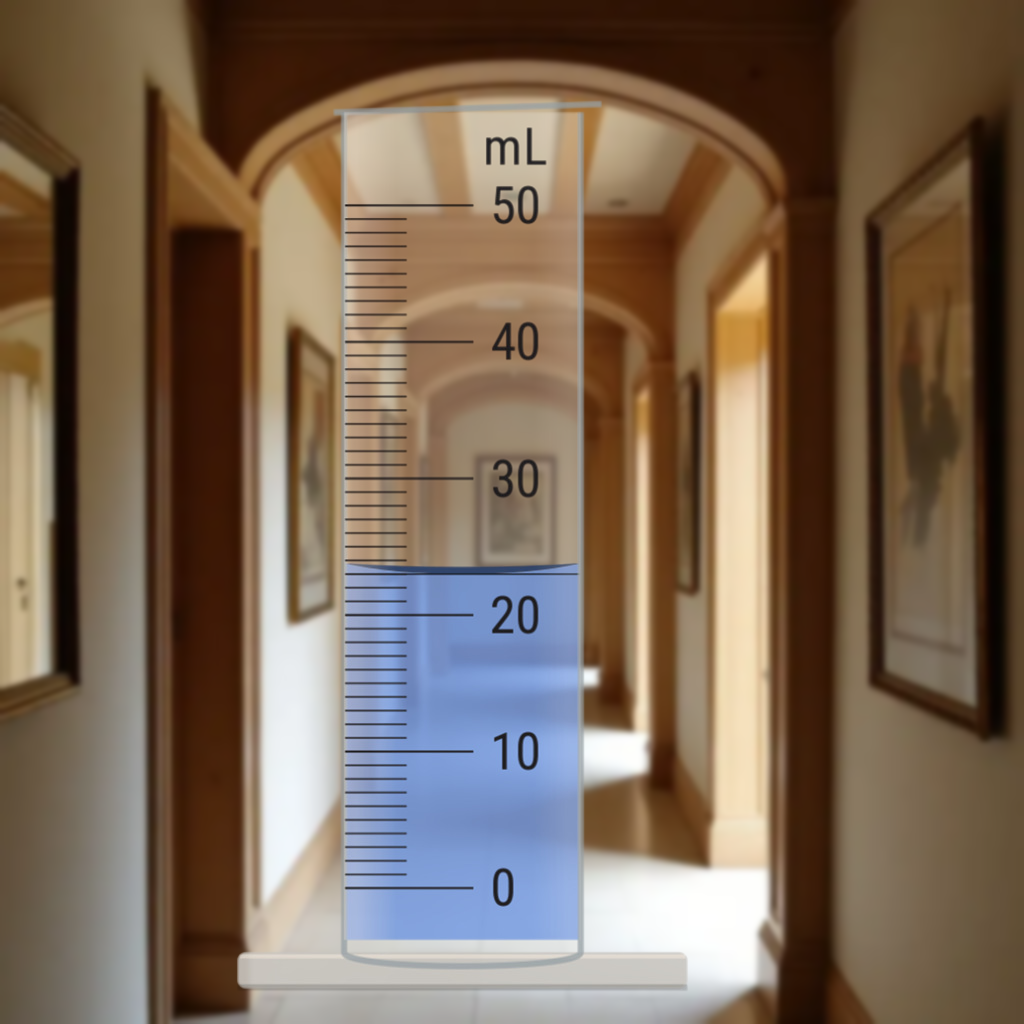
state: 23 mL
